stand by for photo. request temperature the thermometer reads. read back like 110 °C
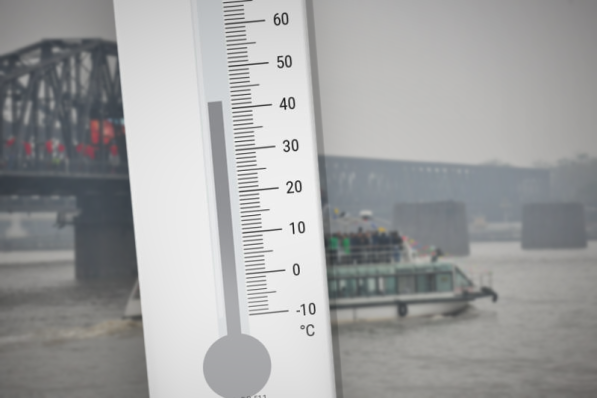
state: 42 °C
